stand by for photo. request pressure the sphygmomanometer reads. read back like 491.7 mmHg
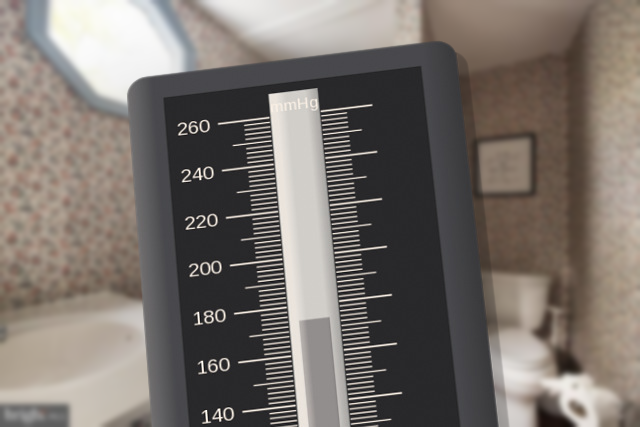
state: 174 mmHg
